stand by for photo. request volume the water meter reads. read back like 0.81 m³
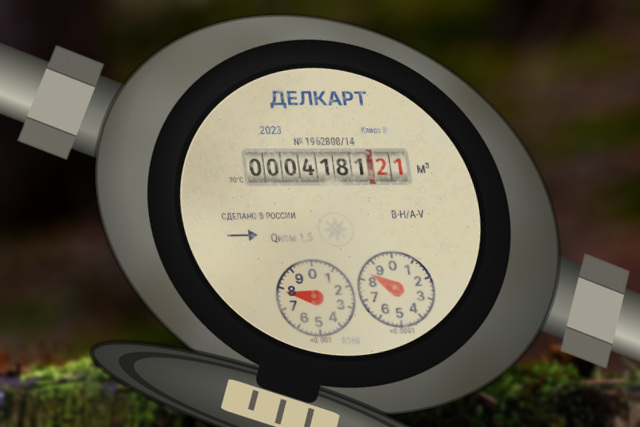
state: 4181.2178 m³
